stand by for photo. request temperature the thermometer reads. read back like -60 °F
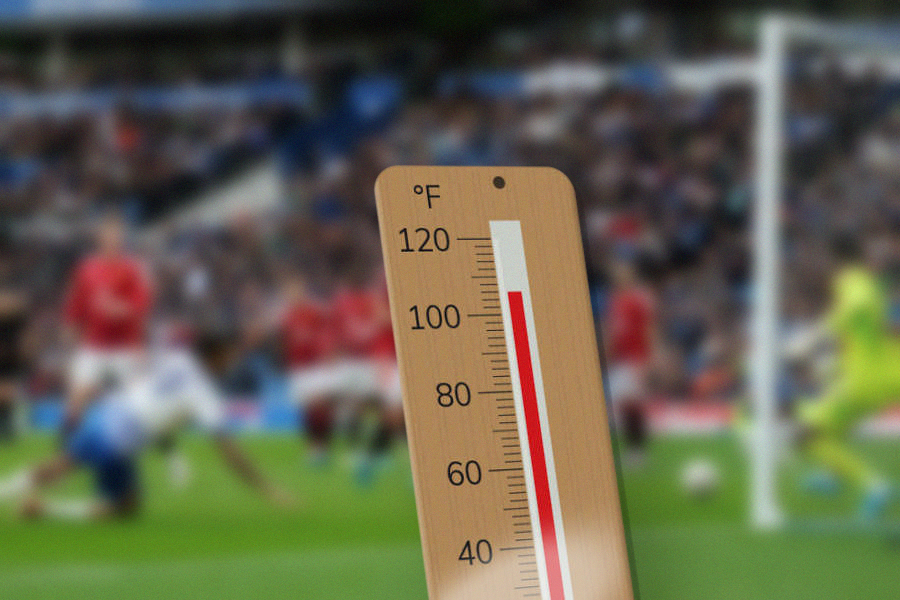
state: 106 °F
